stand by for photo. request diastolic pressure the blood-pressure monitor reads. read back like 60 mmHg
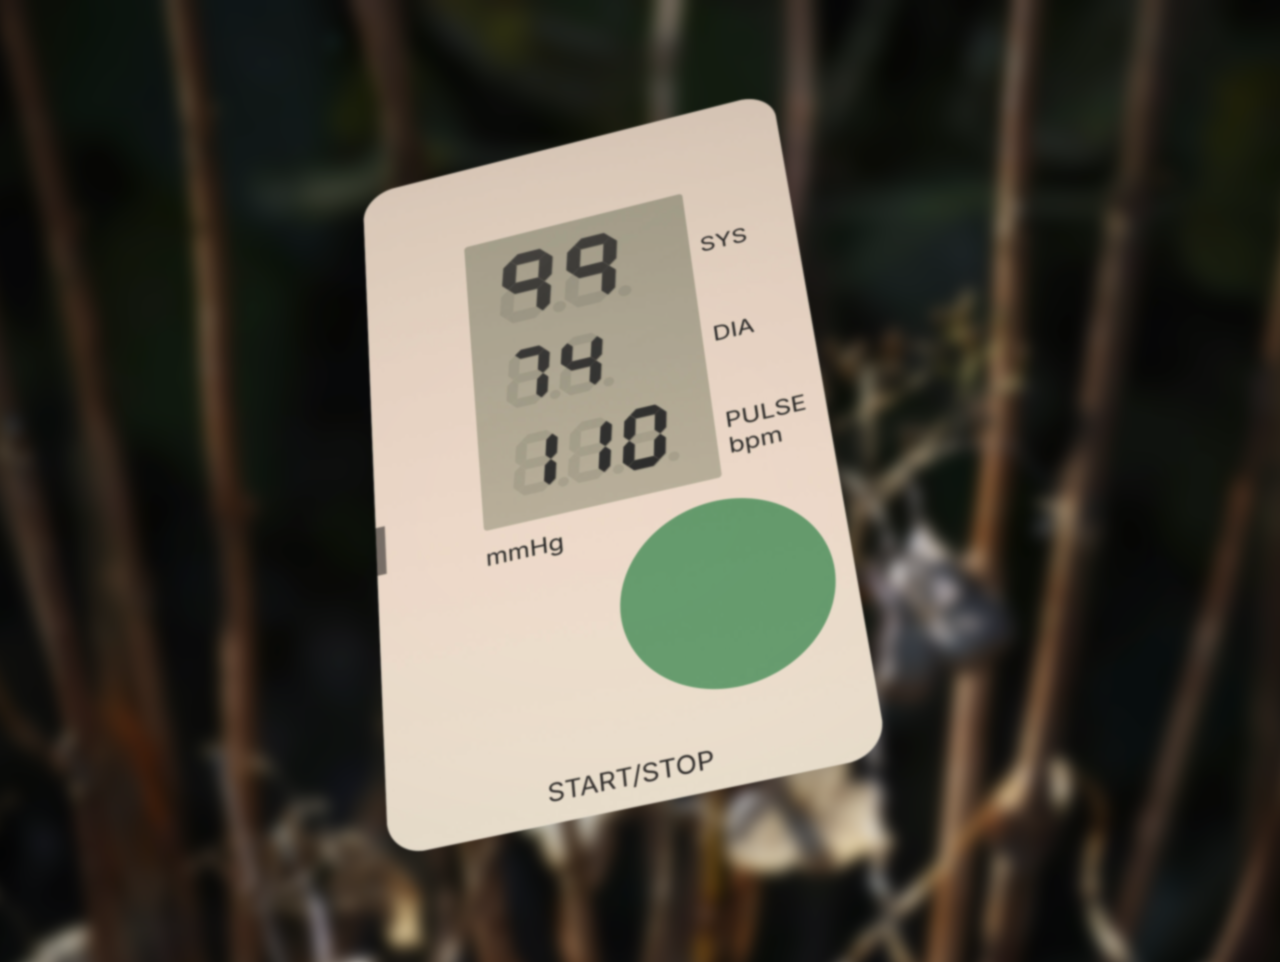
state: 74 mmHg
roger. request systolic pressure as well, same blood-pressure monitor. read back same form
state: 99 mmHg
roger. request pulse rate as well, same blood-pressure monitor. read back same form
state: 110 bpm
